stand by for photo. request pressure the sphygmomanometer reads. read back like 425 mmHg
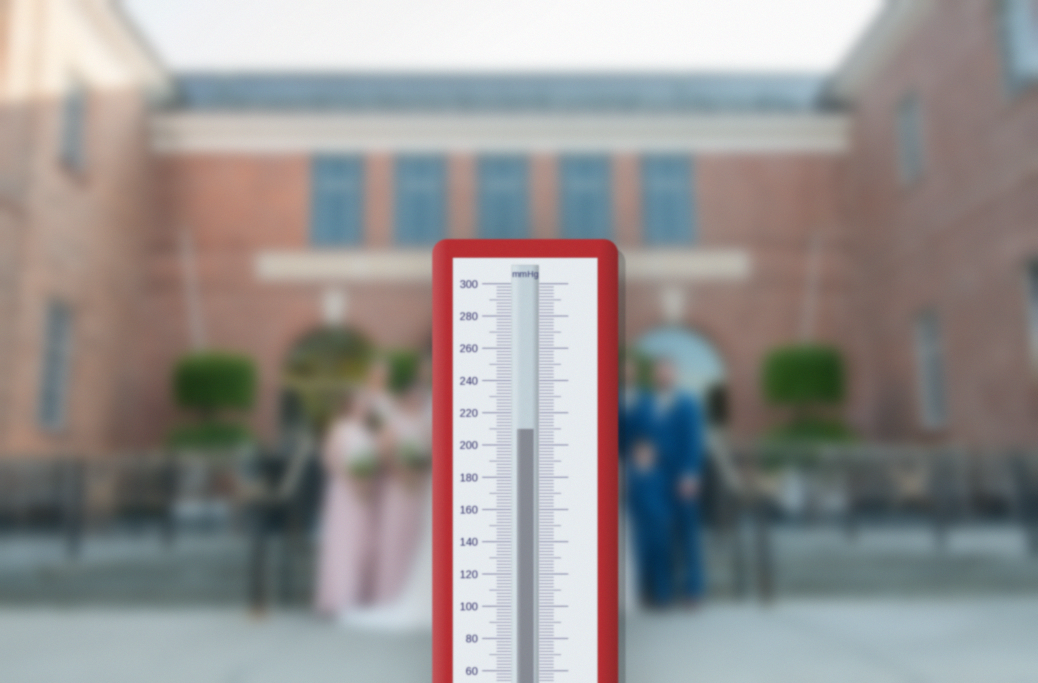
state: 210 mmHg
